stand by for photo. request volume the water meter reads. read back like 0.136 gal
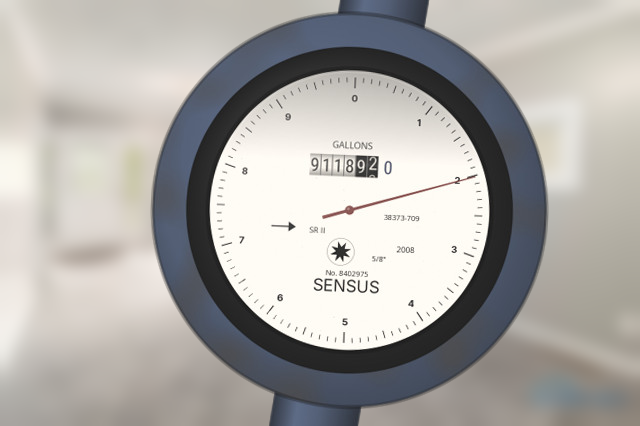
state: 9118922.0 gal
